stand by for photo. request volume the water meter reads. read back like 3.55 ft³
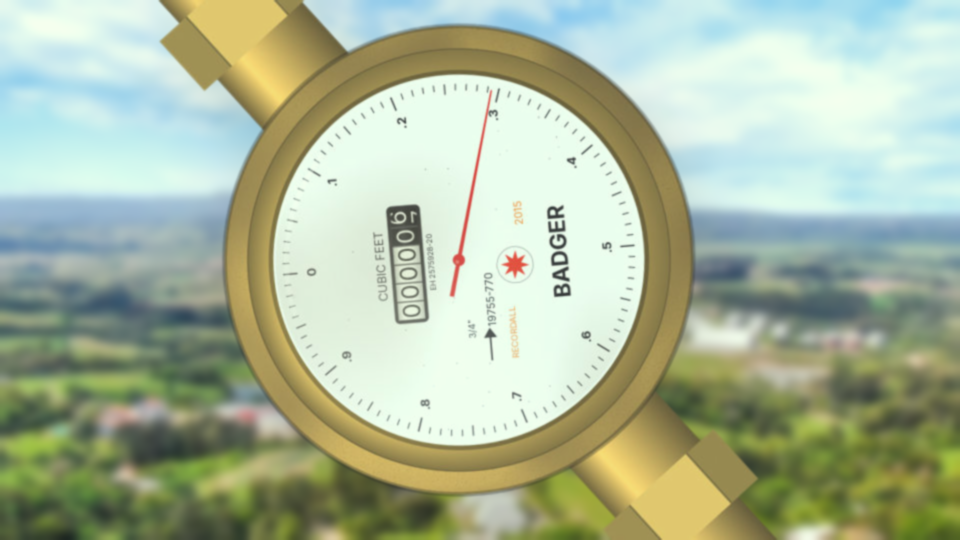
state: 6.29 ft³
